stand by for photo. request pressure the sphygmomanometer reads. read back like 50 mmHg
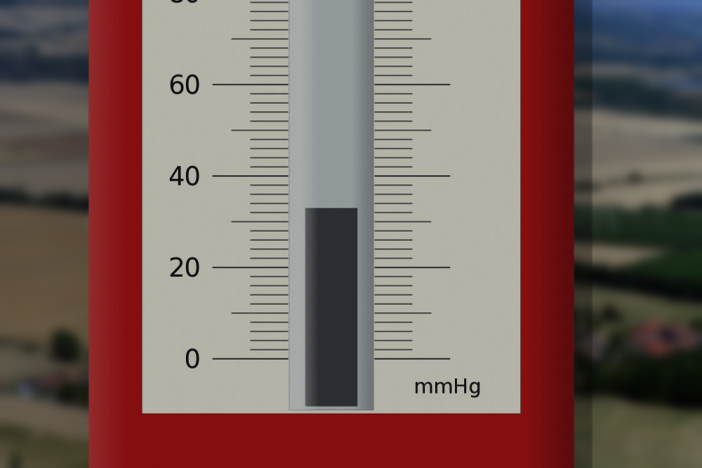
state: 33 mmHg
